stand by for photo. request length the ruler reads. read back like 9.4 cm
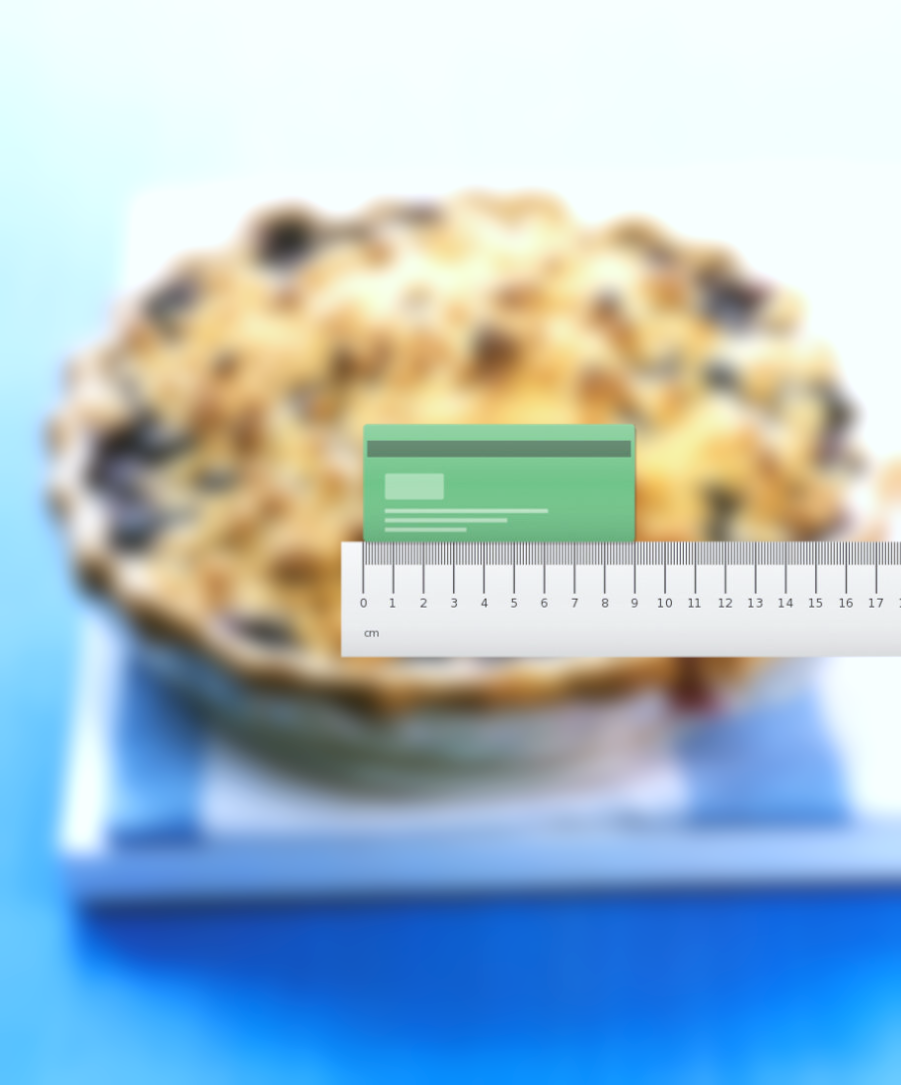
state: 9 cm
